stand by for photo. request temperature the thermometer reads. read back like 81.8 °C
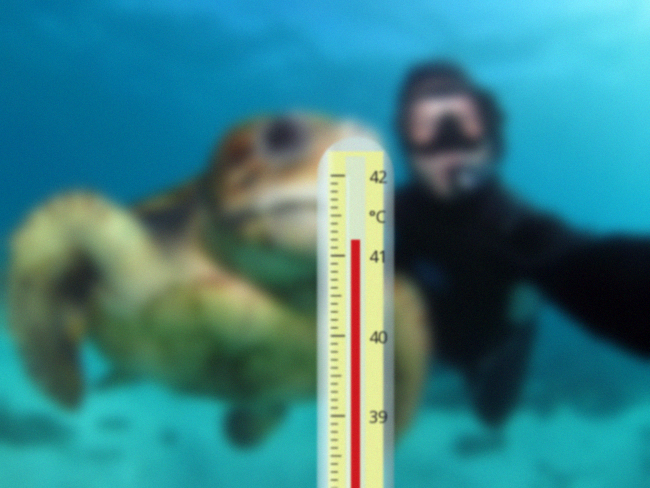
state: 41.2 °C
